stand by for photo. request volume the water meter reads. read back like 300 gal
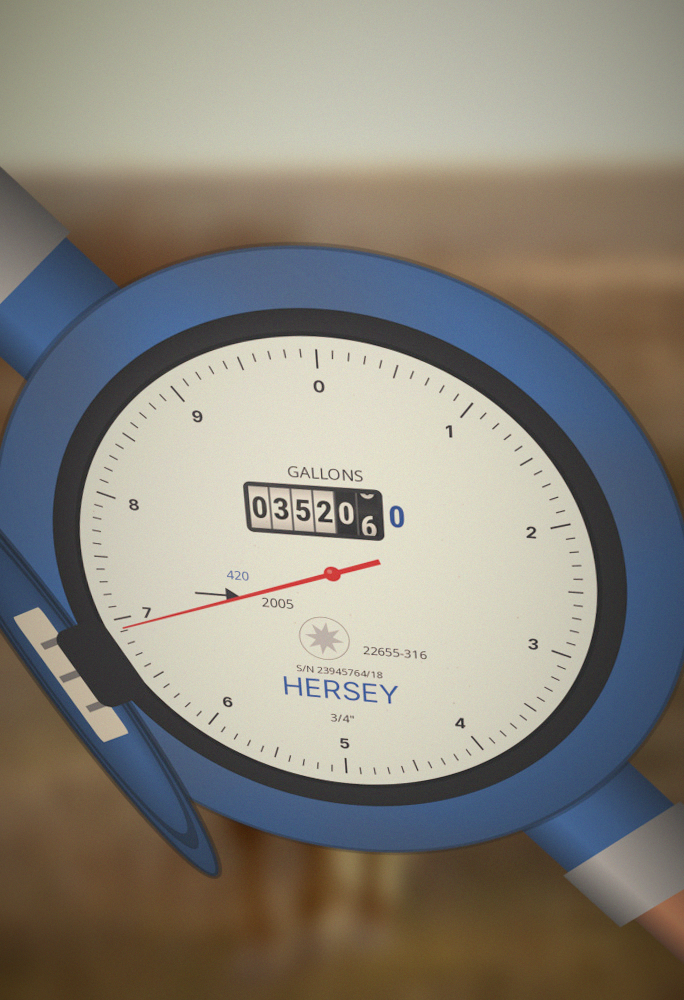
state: 352056.9 gal
